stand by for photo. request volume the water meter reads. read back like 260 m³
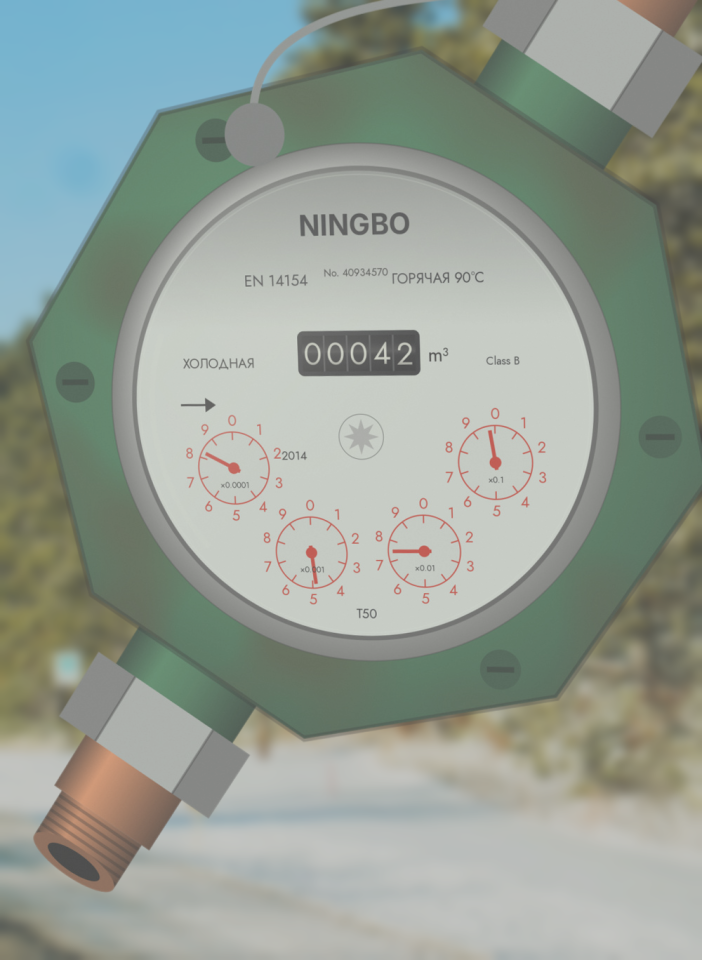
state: 41.9748 m³
